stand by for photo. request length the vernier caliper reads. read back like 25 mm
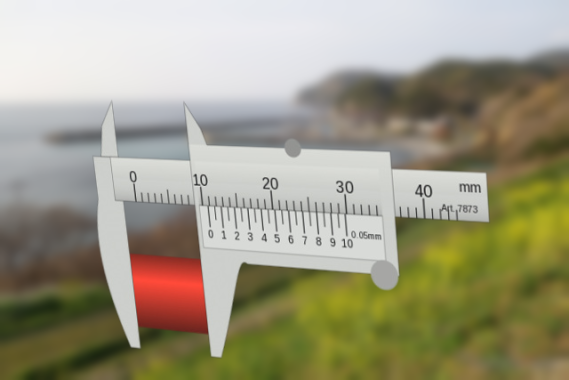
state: 10.8 mm
